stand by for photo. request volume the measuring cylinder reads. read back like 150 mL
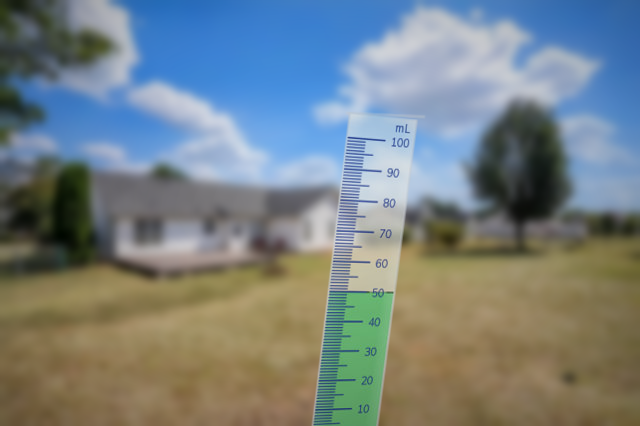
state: 50 mL
